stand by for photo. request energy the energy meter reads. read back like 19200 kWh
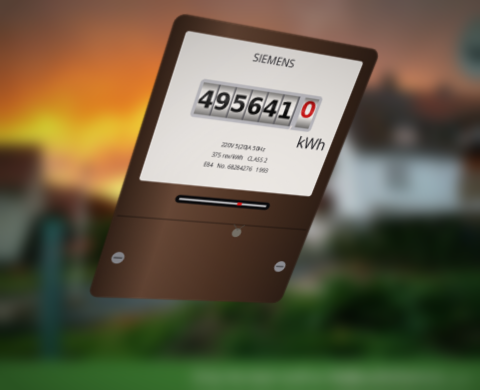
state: 495641.0 kWh
